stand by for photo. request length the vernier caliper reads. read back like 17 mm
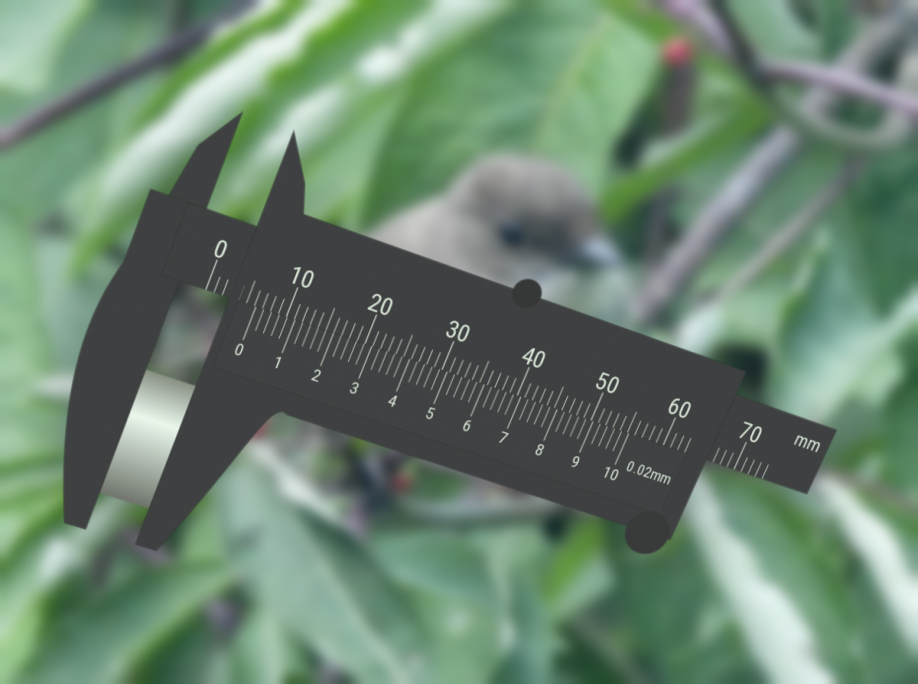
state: 6.2 mm
